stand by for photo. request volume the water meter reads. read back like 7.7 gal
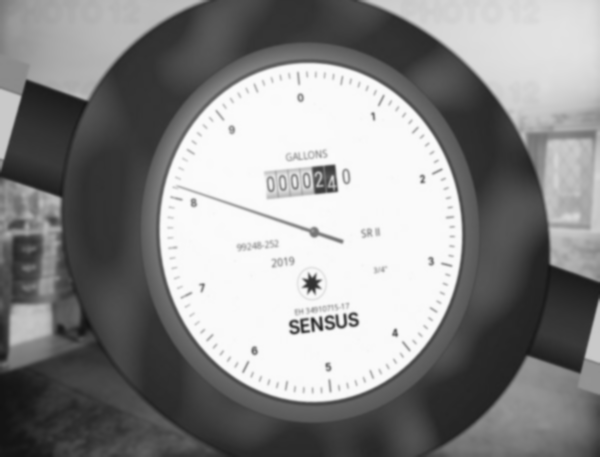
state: 238.1 gal
